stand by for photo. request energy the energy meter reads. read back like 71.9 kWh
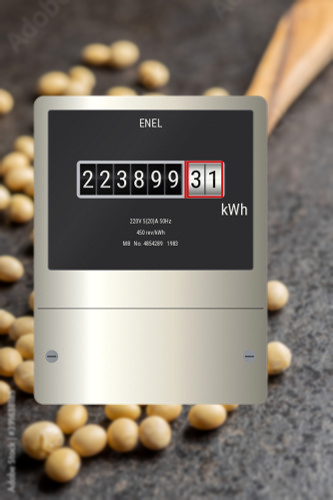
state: 223899.31 kWh
